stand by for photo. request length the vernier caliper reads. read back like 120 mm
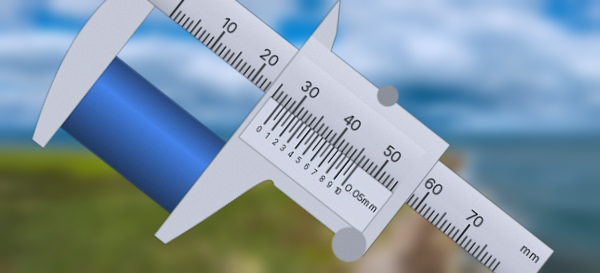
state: 27.0 mm
